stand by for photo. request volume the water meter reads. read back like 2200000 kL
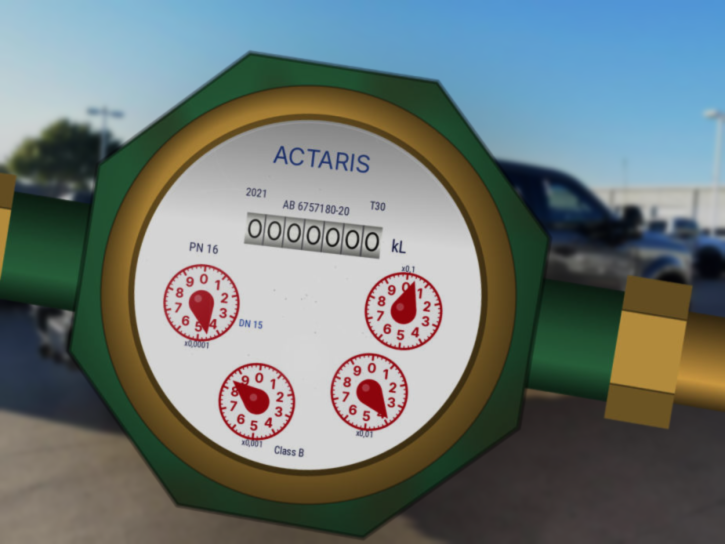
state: 0.0384 kL
